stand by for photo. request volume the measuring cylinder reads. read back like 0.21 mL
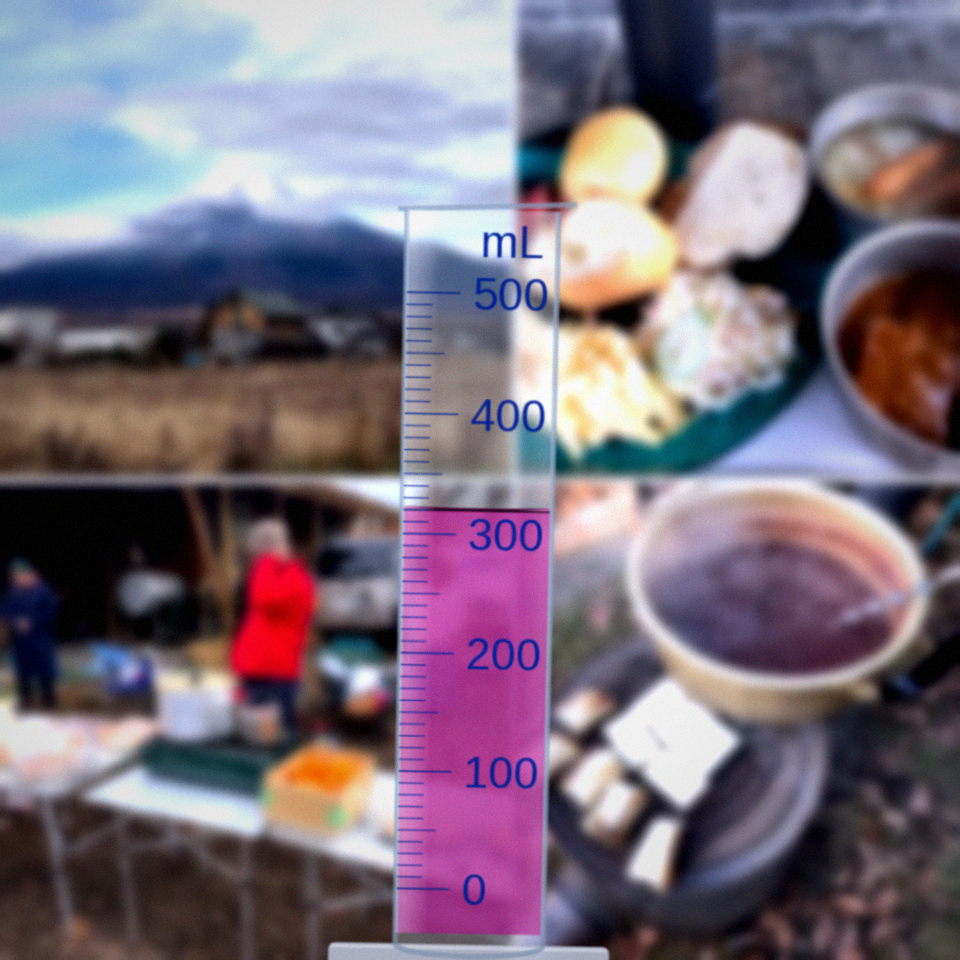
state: 320 mL
